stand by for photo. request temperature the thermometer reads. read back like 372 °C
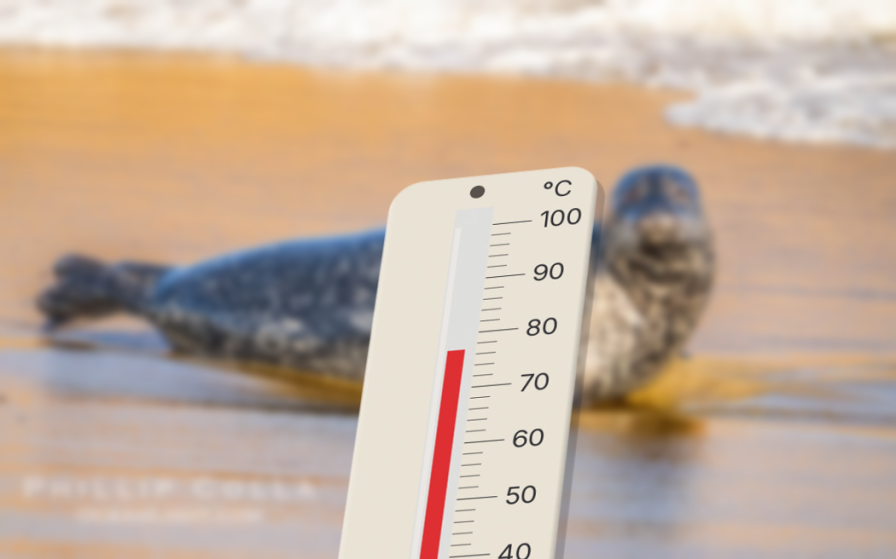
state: 77 °C
